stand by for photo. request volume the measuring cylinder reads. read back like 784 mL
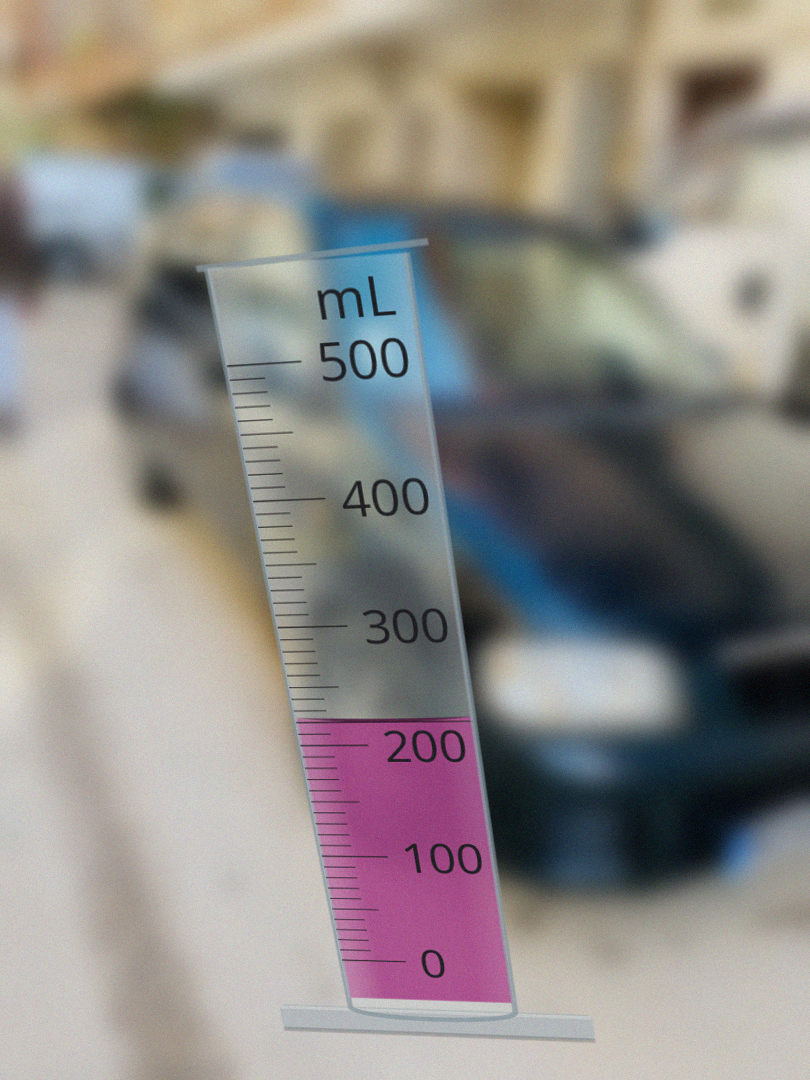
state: 220 mL
